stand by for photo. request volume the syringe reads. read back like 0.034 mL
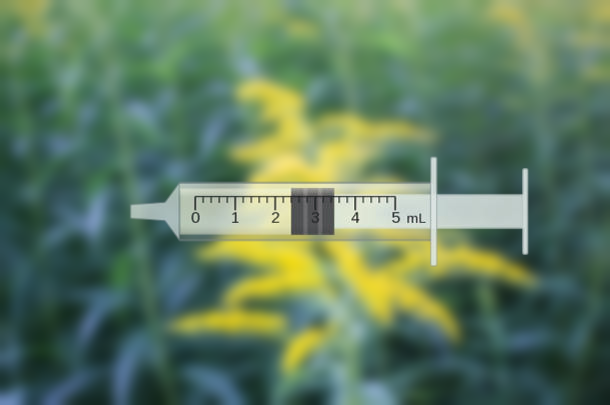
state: 2.4 mL
